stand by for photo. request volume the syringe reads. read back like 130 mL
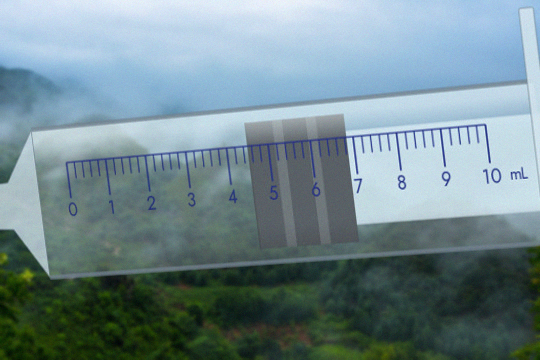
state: 4.5 mL
